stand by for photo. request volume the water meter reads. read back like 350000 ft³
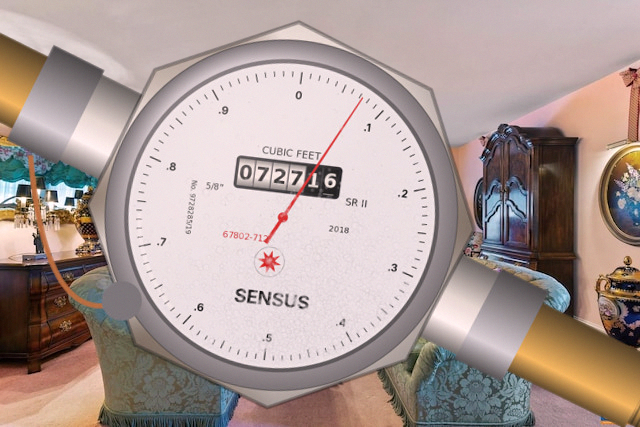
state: 72716.07 ft³
